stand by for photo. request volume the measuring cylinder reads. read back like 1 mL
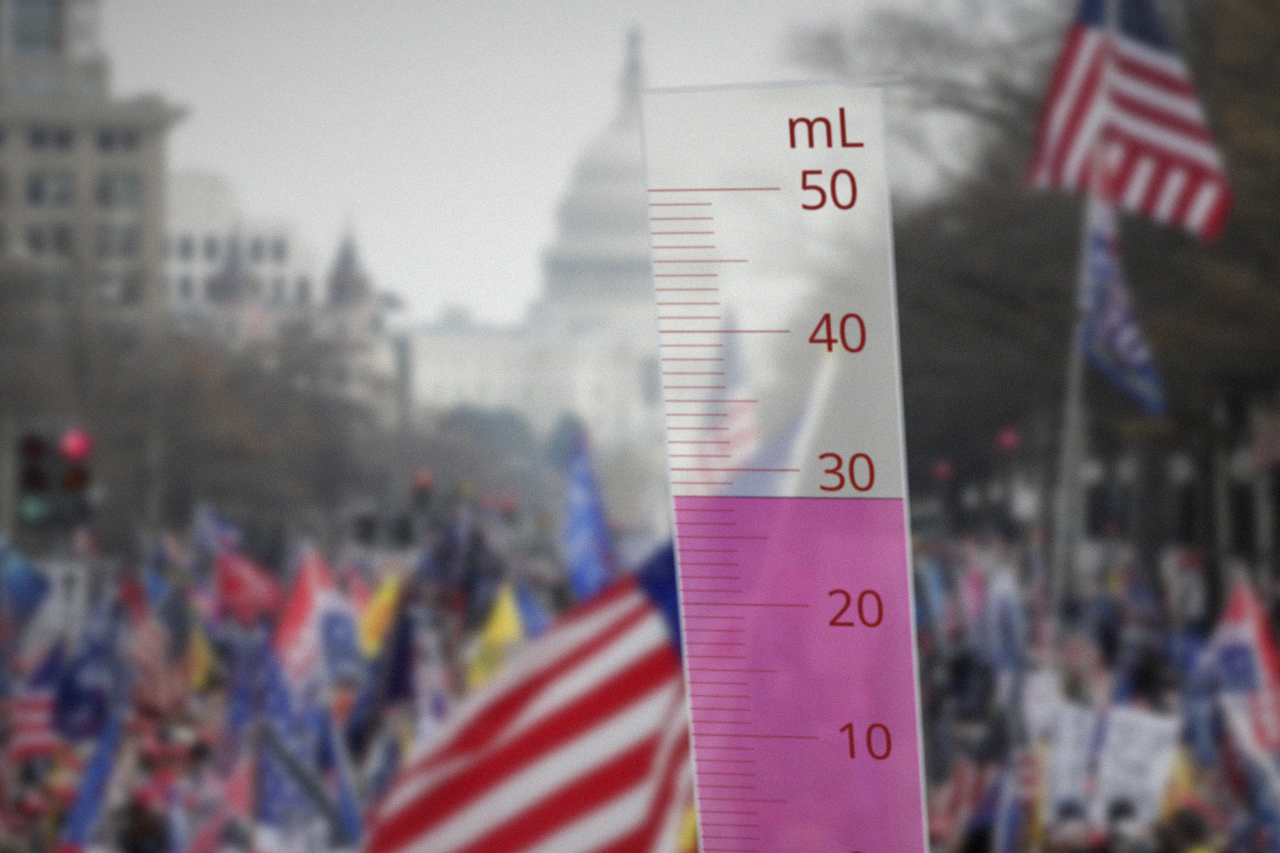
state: 28 mL
